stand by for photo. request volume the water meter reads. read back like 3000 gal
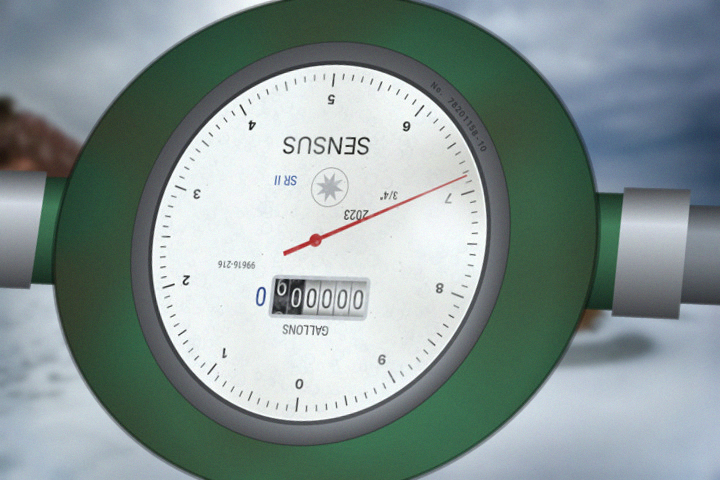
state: 86.8 gal
